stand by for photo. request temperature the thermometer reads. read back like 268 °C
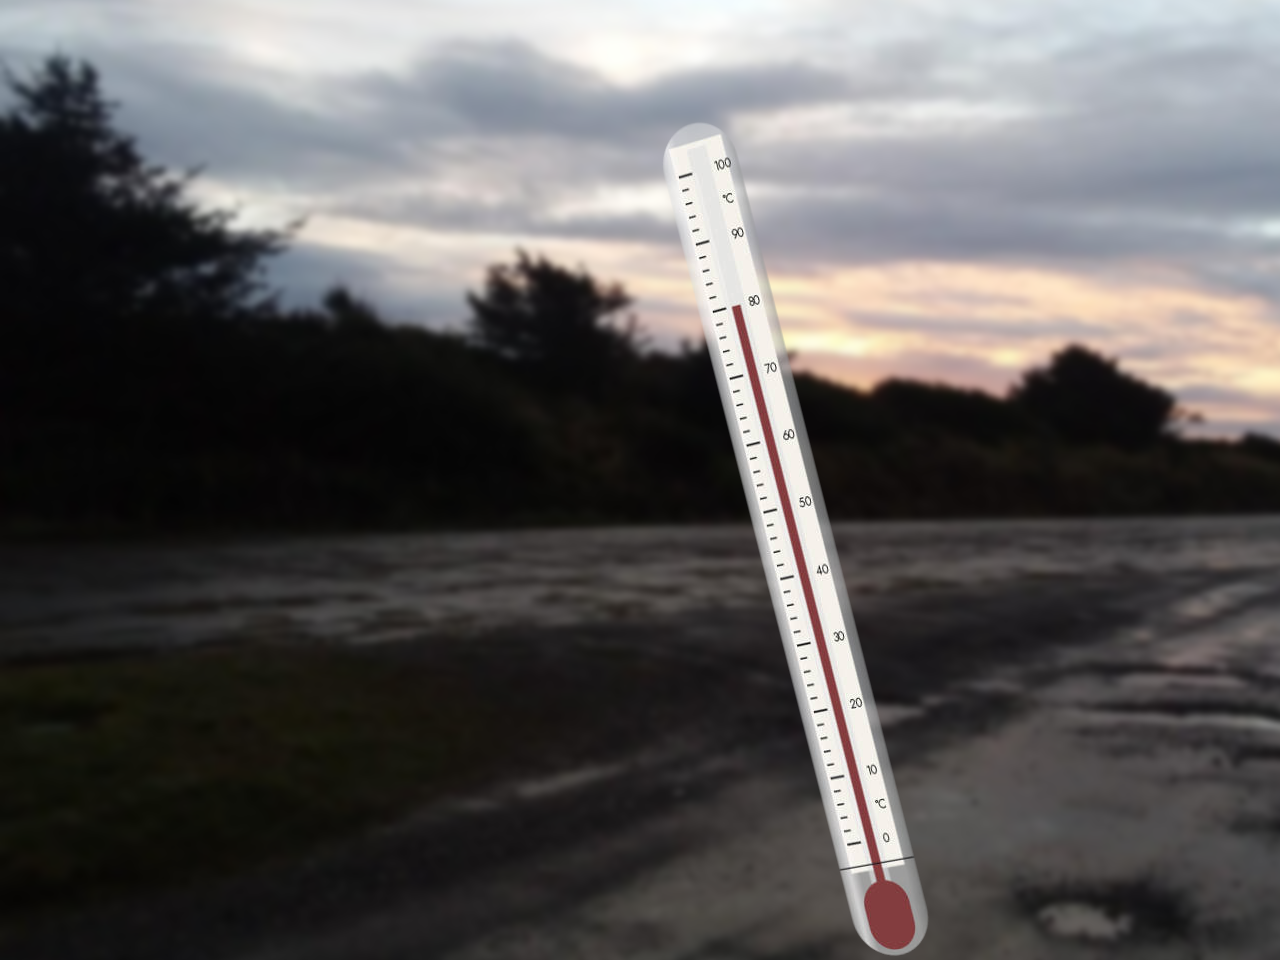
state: 80 °C
